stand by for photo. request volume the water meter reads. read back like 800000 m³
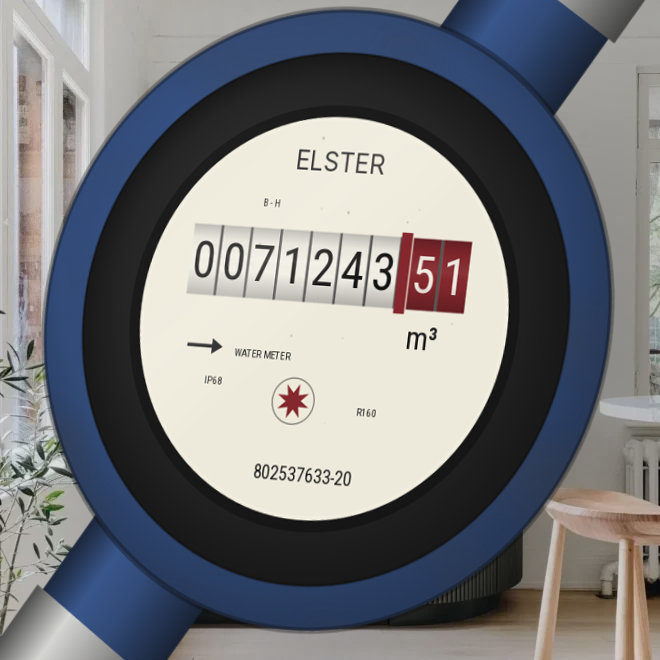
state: 71243.51 m³
